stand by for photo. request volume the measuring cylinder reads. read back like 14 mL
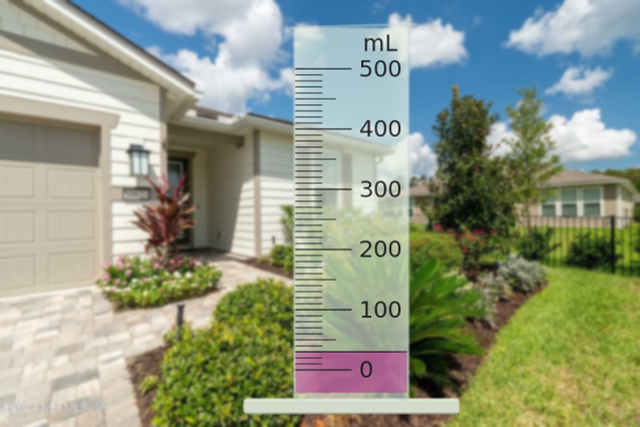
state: 30 mL
